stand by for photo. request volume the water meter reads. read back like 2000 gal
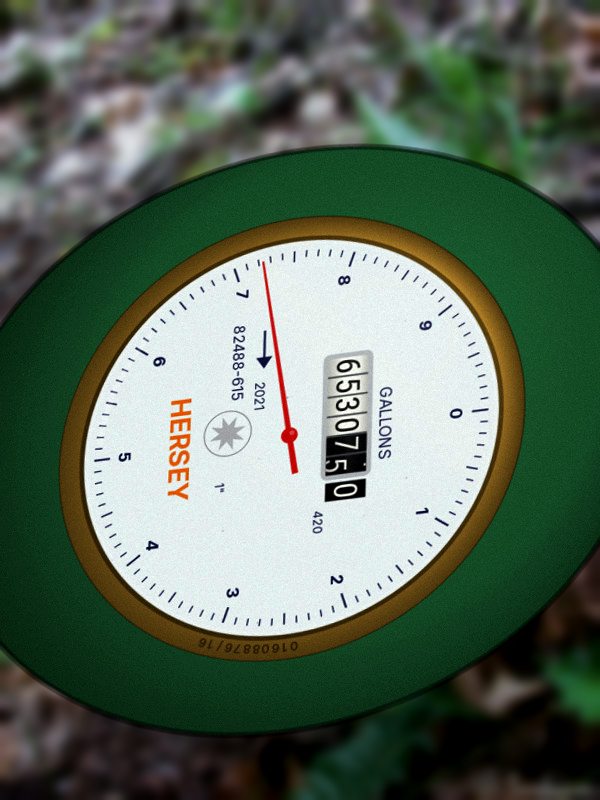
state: 6530747.2 gal
